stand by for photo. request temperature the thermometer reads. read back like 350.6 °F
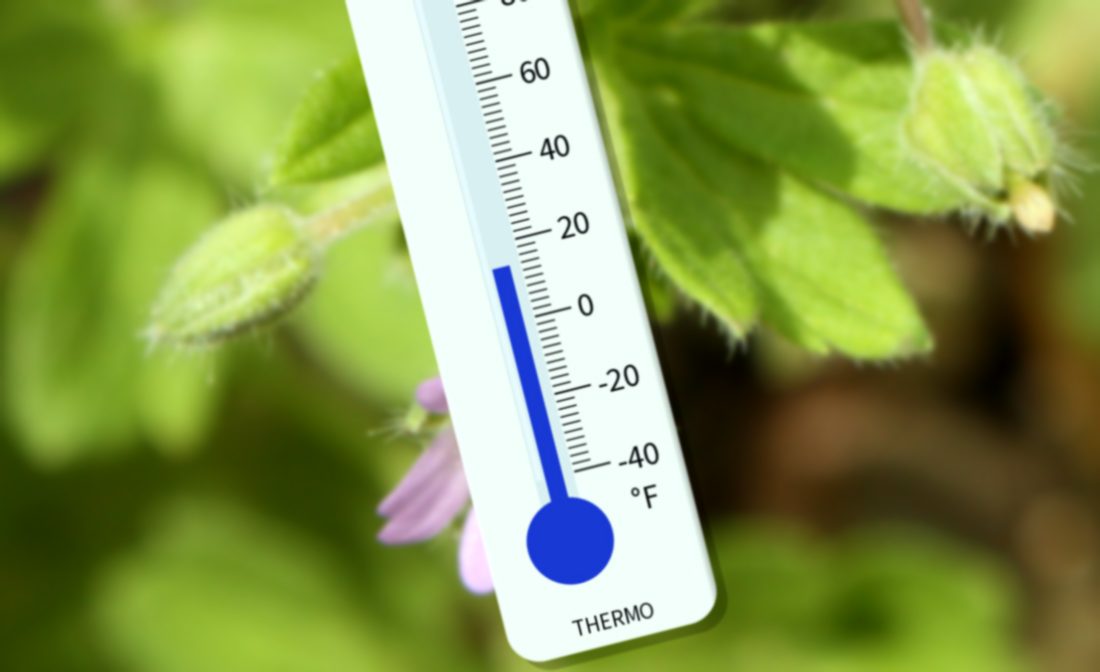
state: 14 °F
